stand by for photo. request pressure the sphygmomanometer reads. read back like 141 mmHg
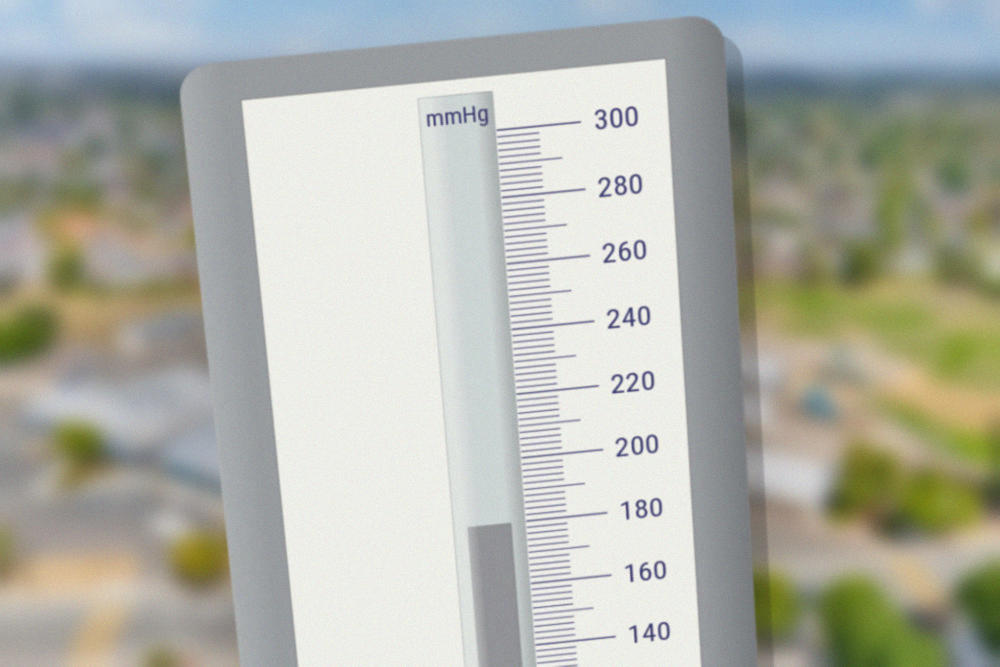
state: 180 mmHg
